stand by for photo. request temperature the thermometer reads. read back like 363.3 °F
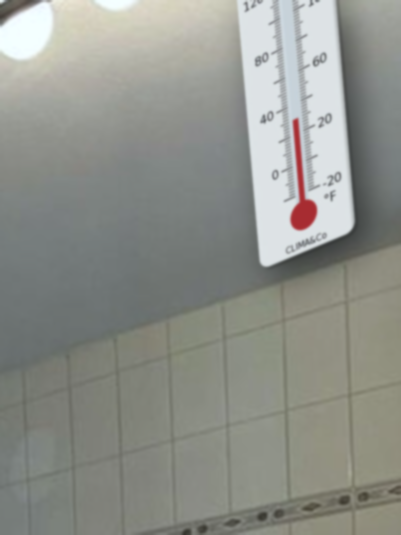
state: 30 °F
